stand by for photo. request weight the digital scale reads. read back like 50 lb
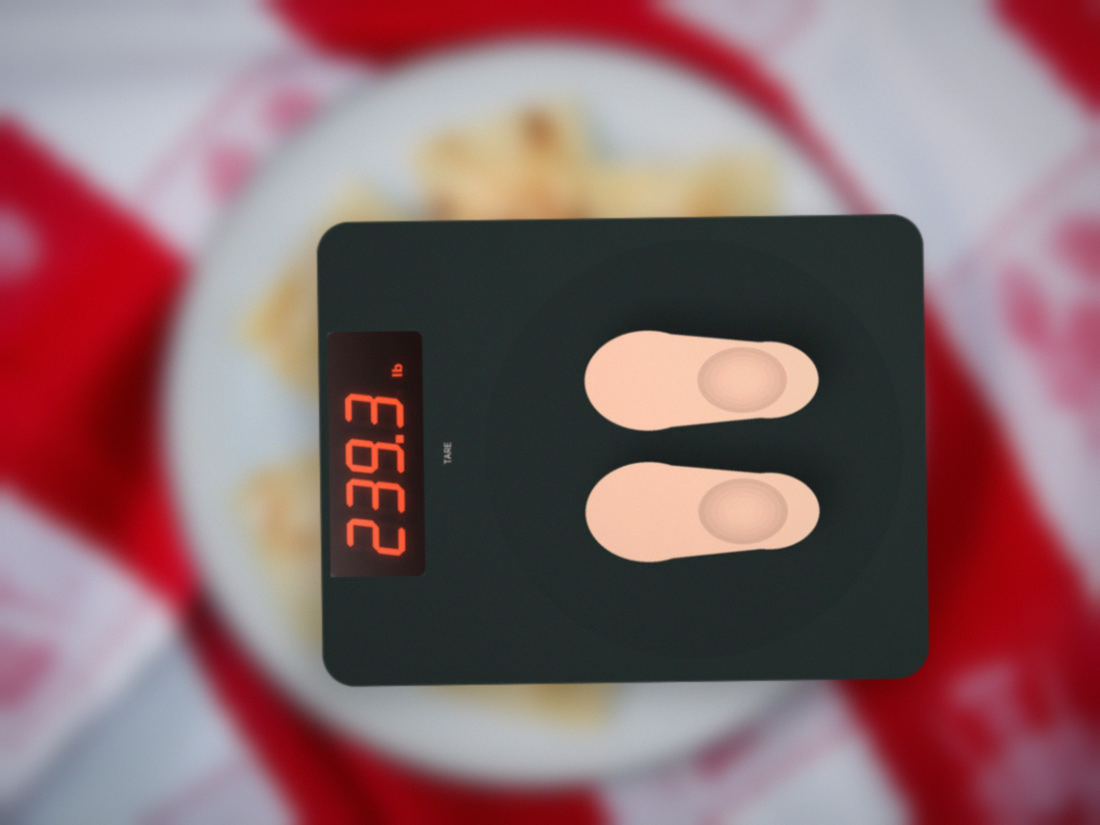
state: 239.3 lb
